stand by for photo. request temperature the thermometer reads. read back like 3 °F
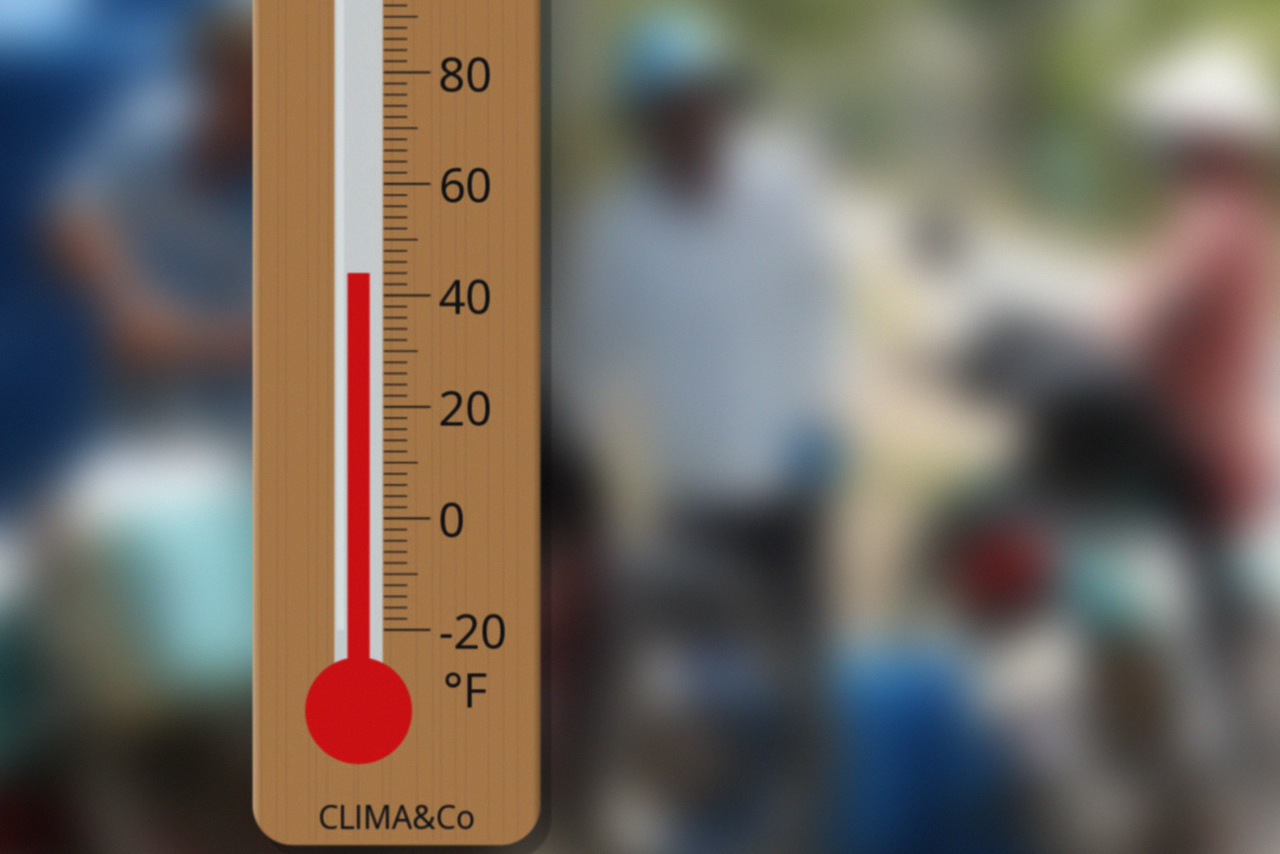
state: 44 °F
